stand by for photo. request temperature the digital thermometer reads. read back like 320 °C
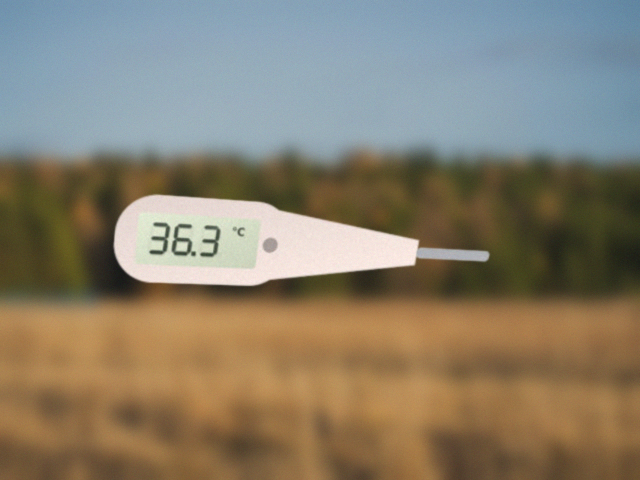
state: 36.3 °C
